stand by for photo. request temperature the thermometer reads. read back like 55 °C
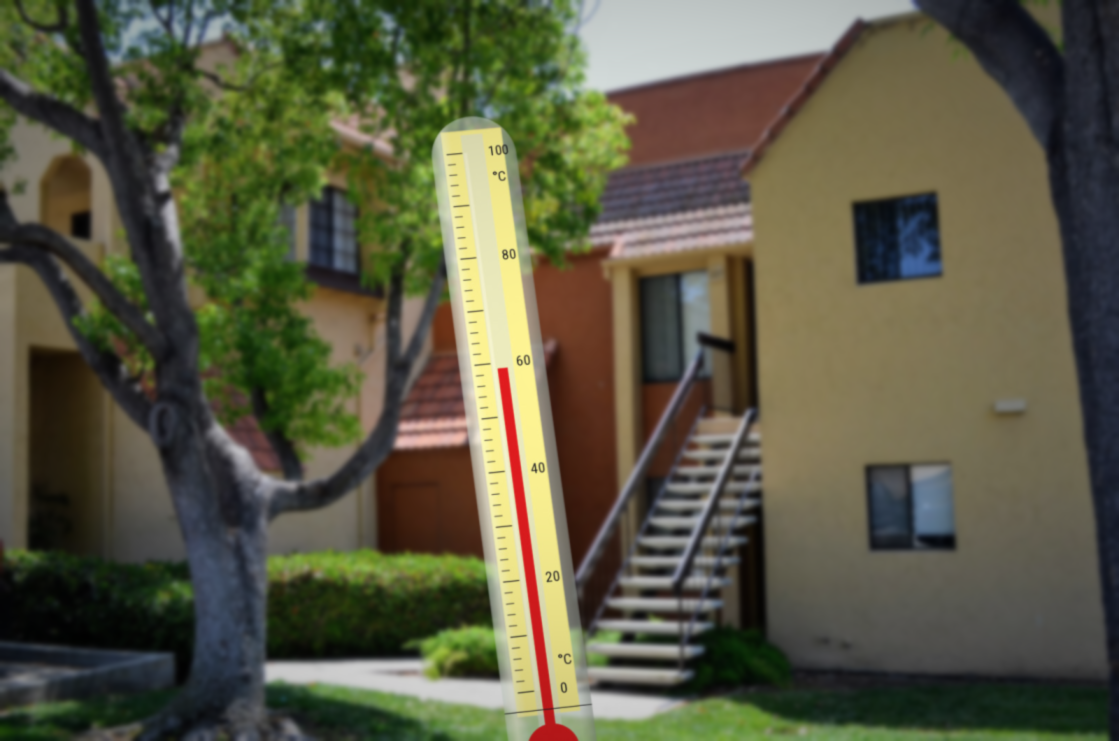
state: 59 °C
